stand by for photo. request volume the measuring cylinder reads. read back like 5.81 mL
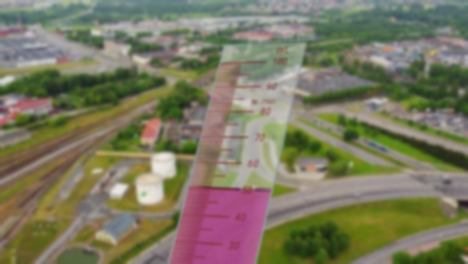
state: 50 mL
